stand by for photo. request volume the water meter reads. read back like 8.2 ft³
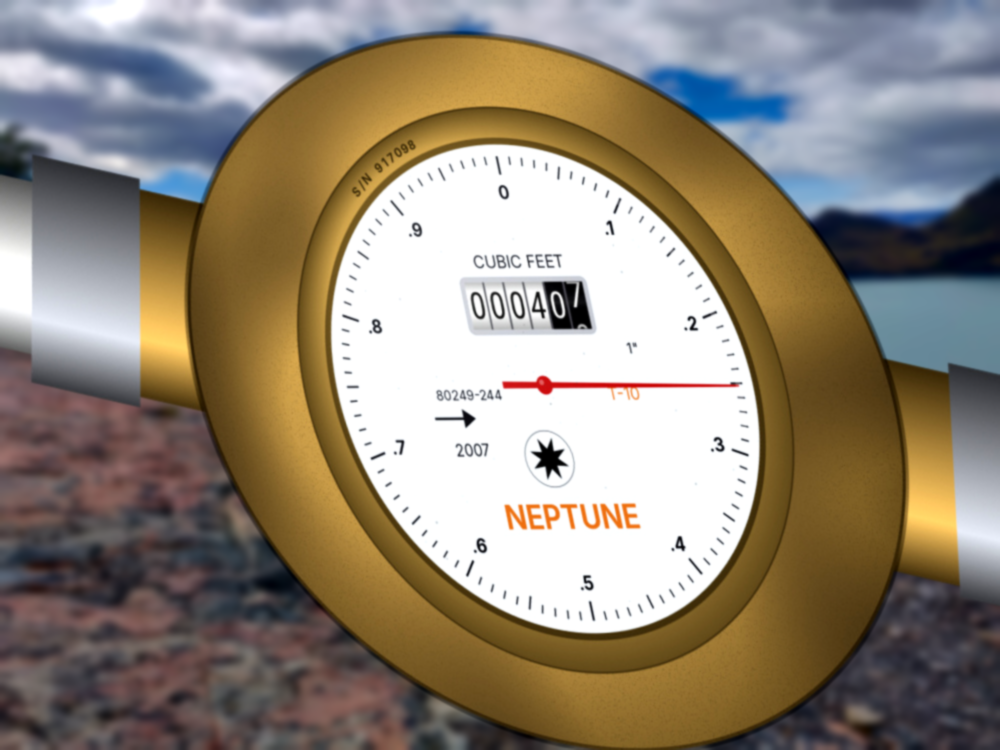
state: 407.25 ft³
